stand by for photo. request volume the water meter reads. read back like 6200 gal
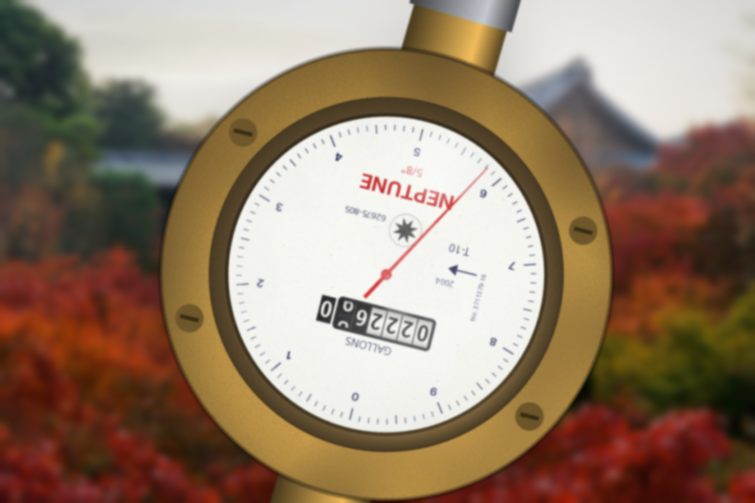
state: 222685.8 gal
